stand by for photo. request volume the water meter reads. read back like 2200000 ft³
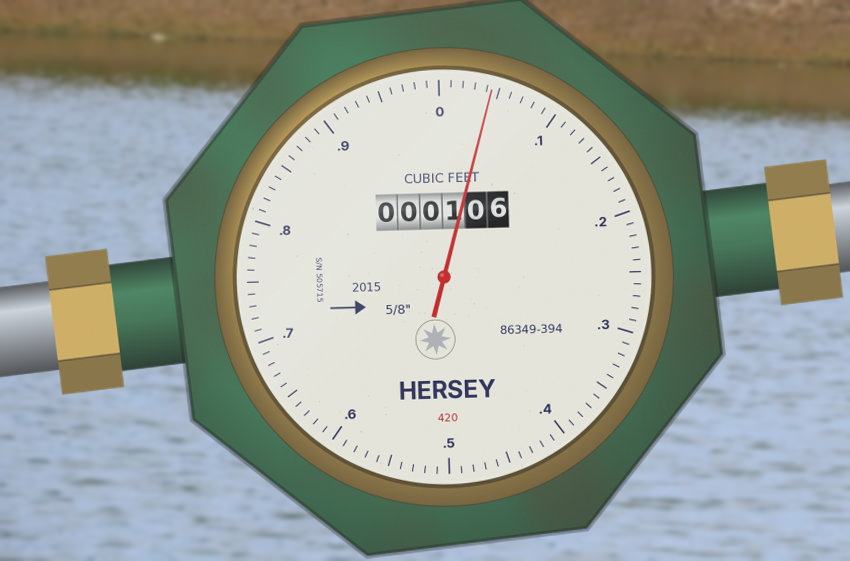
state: 106.04 ft³
